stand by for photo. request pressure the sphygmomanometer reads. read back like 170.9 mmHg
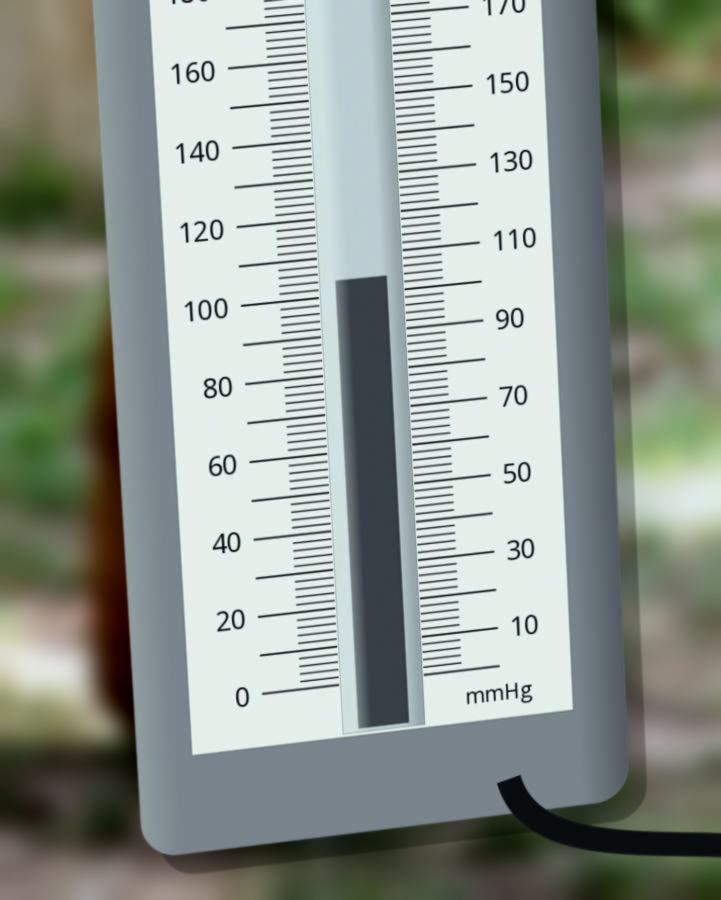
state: 104 mmHg
